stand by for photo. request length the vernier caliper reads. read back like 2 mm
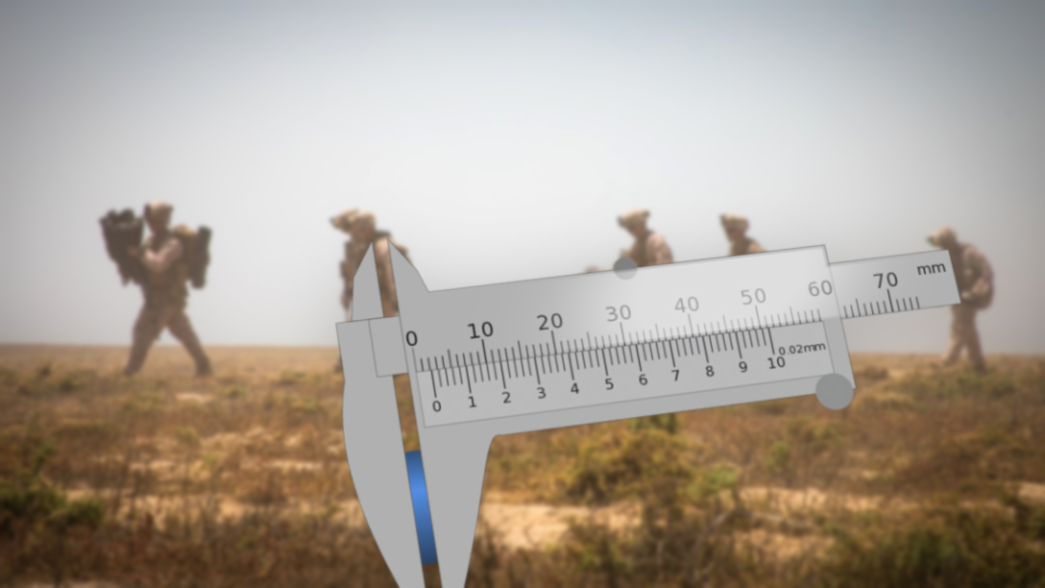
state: 2.2 mm
